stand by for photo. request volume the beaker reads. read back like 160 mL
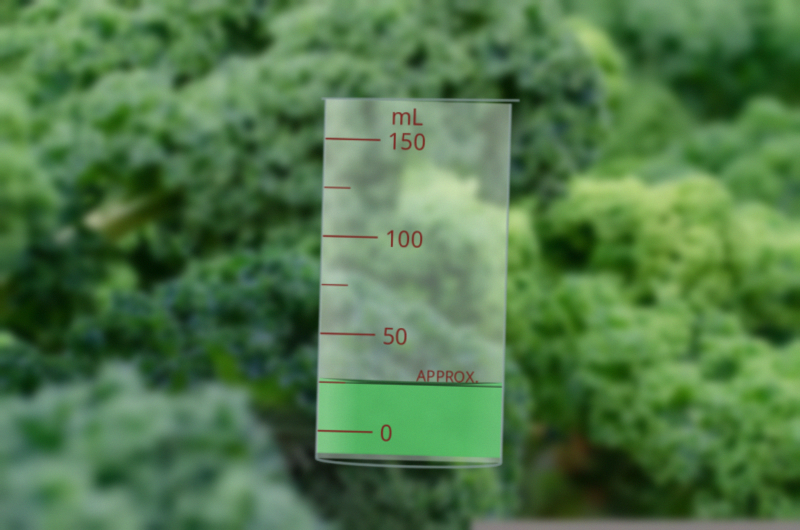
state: 25 mL
